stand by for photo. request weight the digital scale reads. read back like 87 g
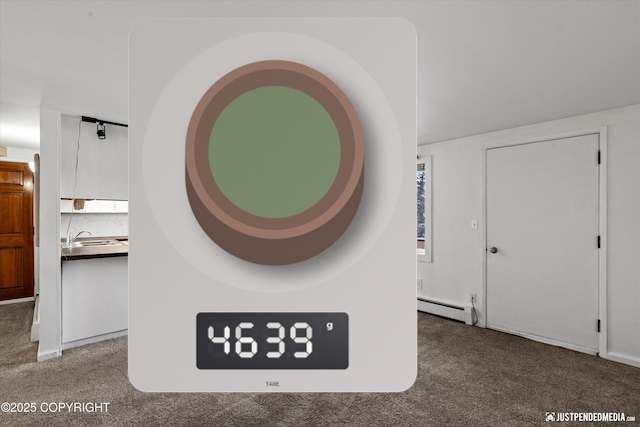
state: 4639 g
